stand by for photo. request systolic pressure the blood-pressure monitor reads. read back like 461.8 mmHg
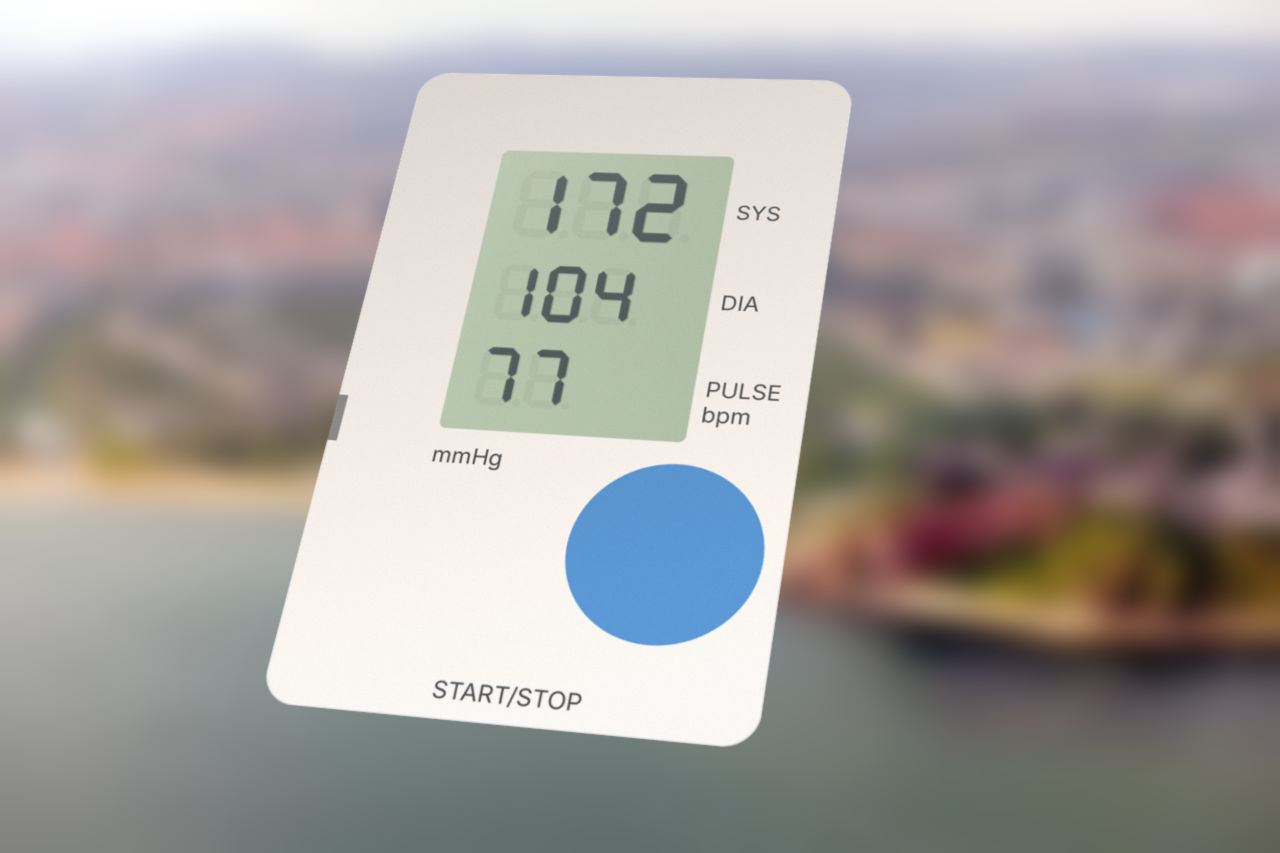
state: 172 mmHg
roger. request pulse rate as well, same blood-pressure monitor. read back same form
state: 77 bpm
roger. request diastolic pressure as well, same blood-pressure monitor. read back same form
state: 104 mmHg
